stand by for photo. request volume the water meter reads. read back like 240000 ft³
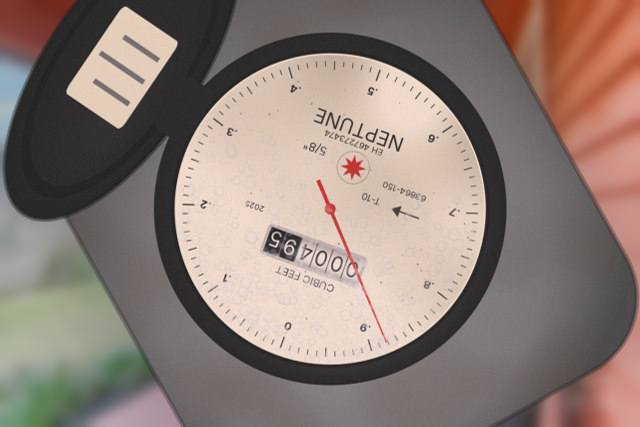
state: 494.88 ft³
